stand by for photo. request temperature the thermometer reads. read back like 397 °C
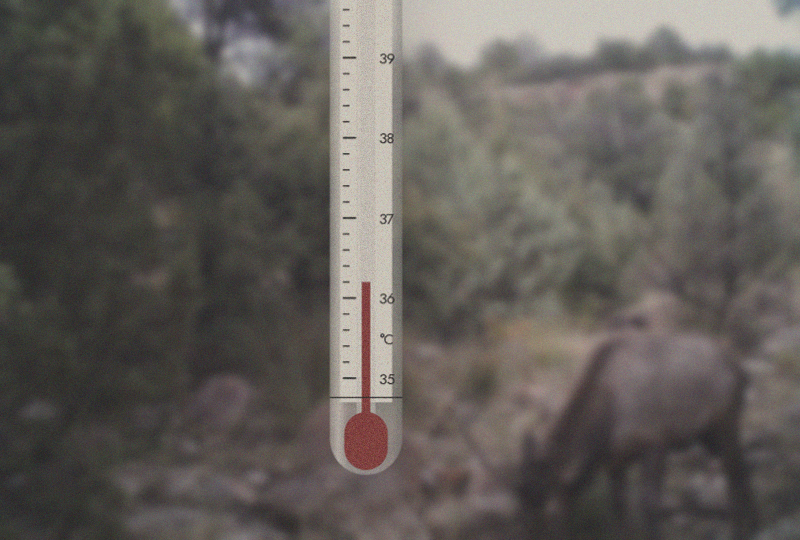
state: 36.2 °C
